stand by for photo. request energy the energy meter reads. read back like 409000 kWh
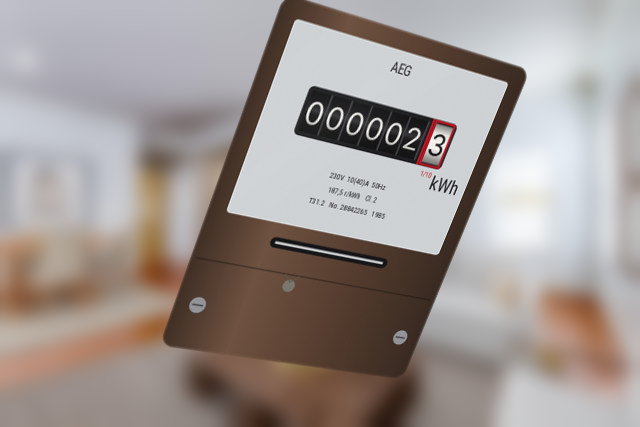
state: 2.3 kWh
